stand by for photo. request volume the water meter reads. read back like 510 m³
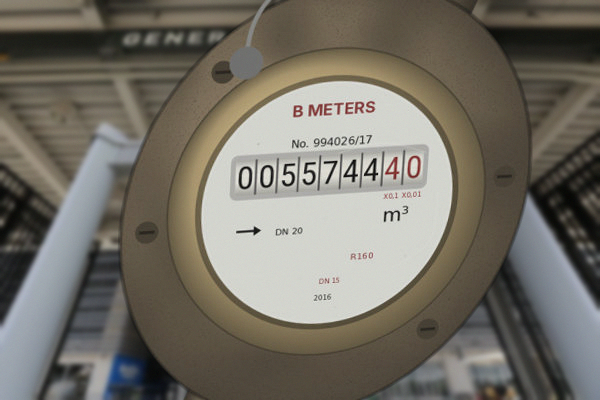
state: 55744.40 m³
